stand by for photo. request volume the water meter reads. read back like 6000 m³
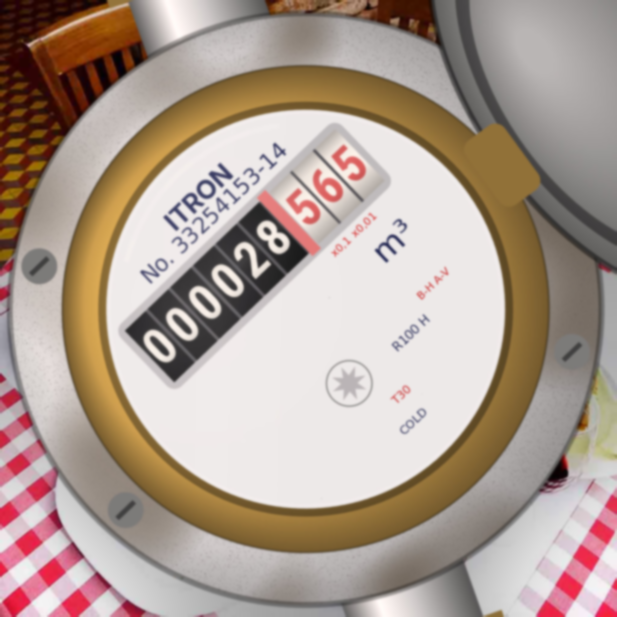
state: 28.565 m³
